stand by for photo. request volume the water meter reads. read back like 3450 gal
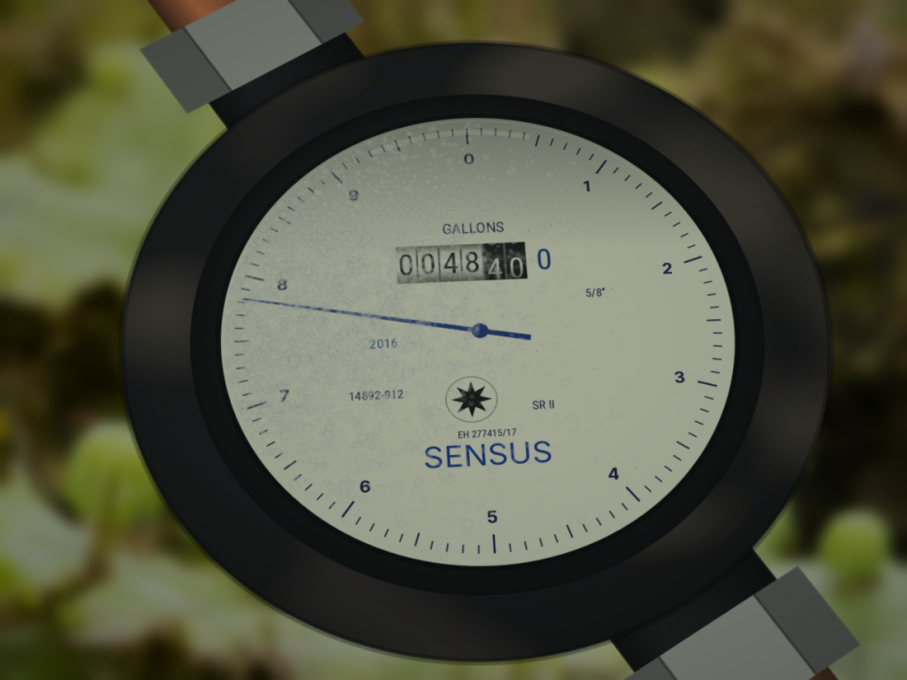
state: 48397.8 gal
